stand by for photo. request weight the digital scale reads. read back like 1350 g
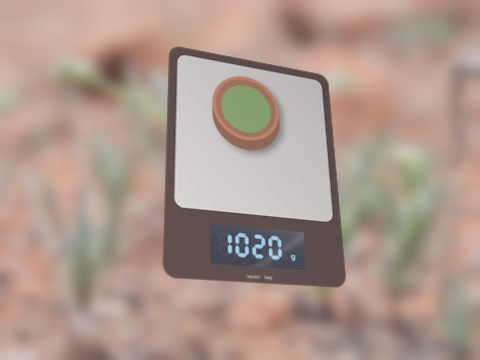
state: 1020 g
